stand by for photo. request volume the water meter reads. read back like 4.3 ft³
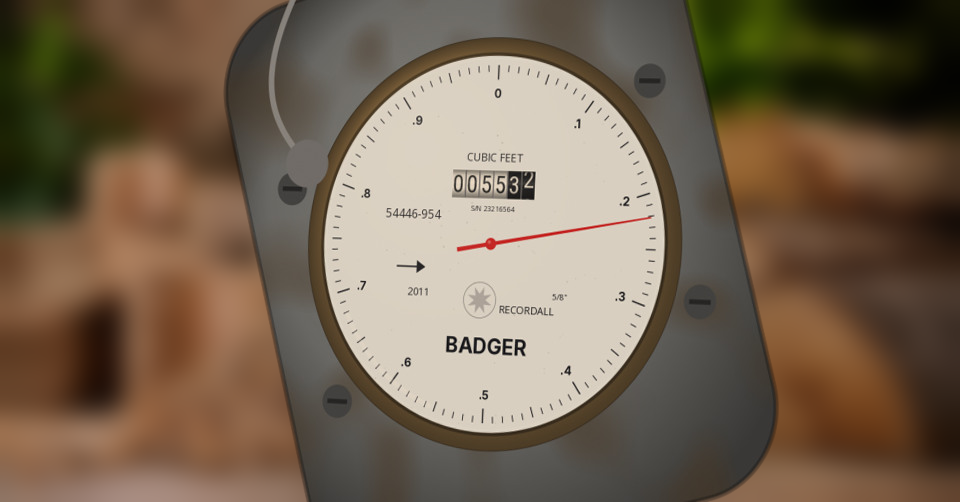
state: 5532.22 ft³
